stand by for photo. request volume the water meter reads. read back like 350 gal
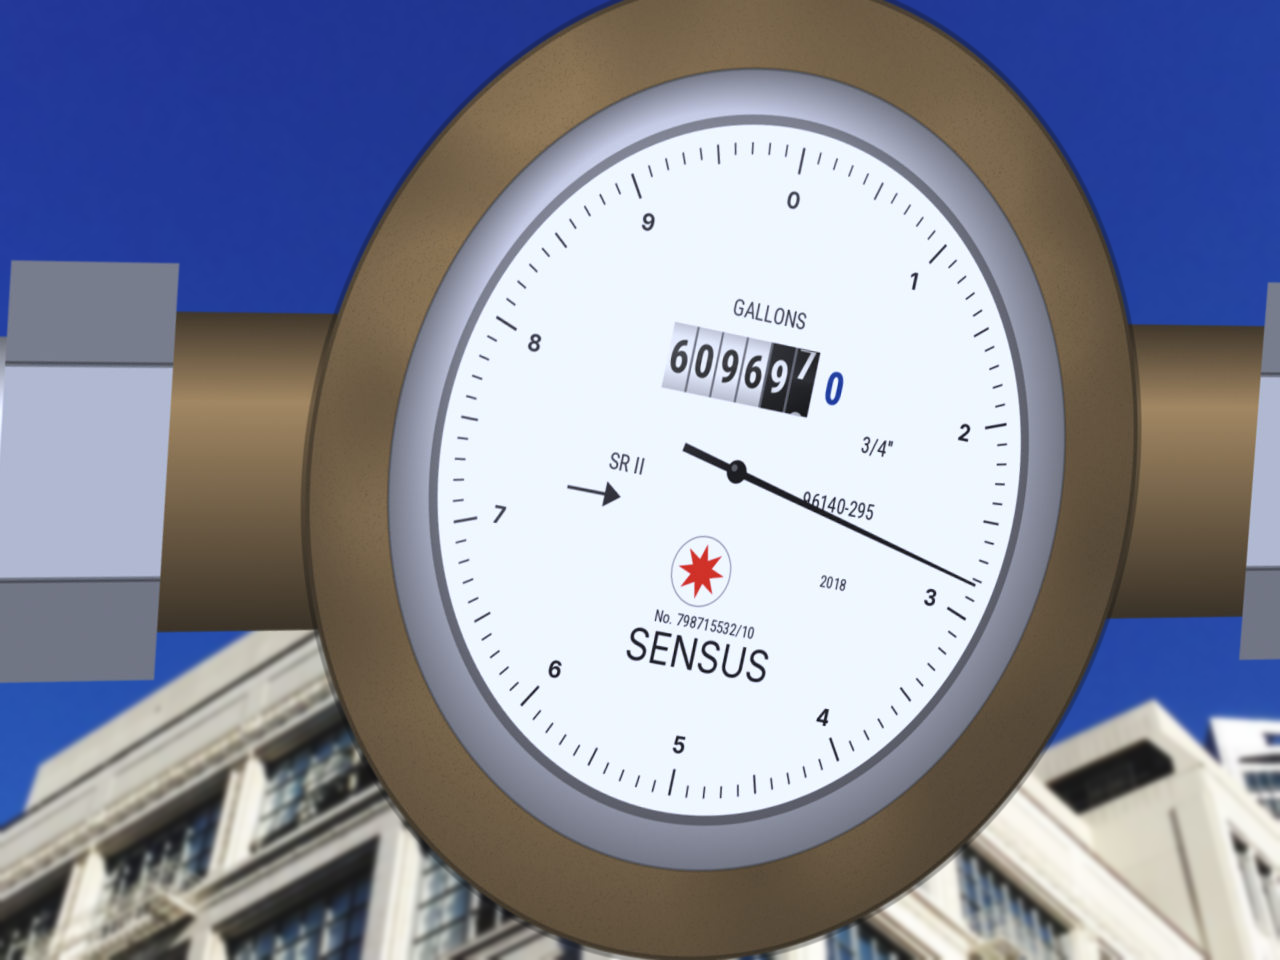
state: 6096972.8 gal
